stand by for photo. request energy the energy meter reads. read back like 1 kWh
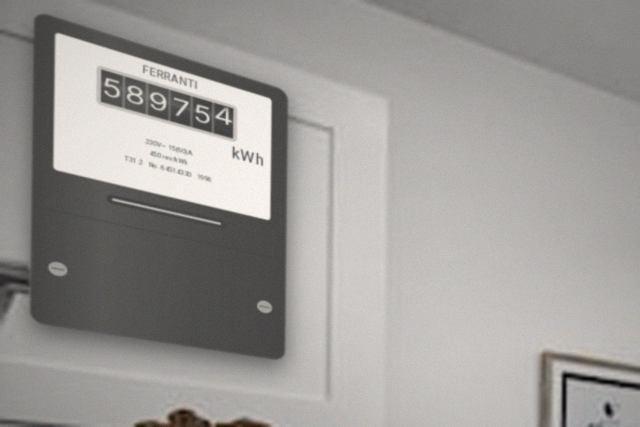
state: 589754 kWh
